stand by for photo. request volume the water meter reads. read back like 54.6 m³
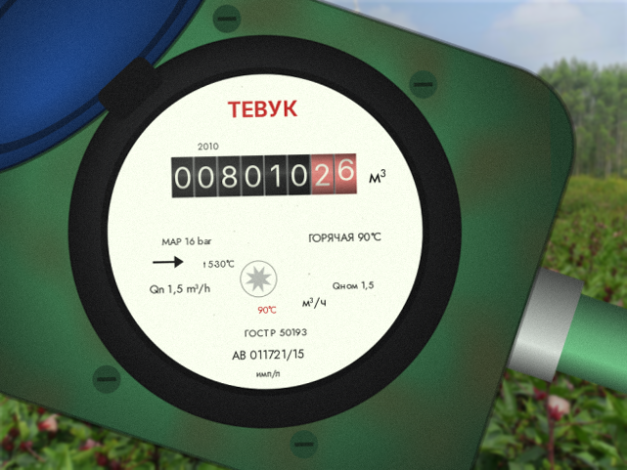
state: 8010.26 m³
